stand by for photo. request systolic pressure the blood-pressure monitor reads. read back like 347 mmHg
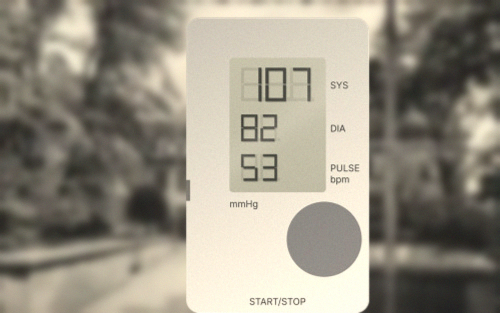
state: 107 mmHg
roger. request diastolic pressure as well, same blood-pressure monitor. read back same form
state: 82 mmHg
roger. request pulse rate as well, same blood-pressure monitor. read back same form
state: 53 bpm
